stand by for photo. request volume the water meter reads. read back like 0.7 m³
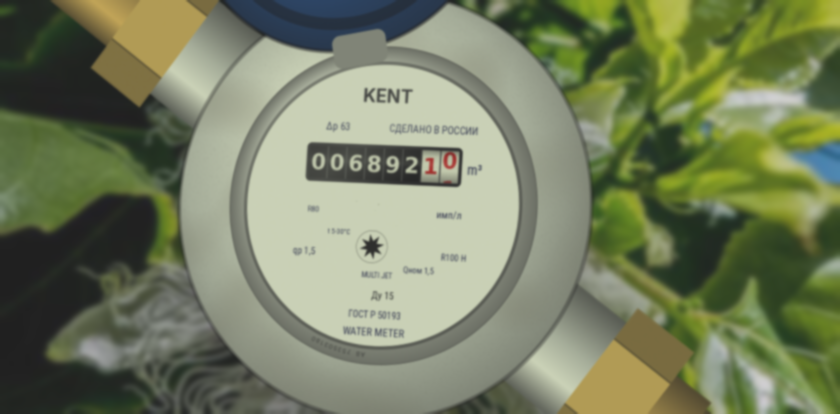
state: 6892.10 m³
